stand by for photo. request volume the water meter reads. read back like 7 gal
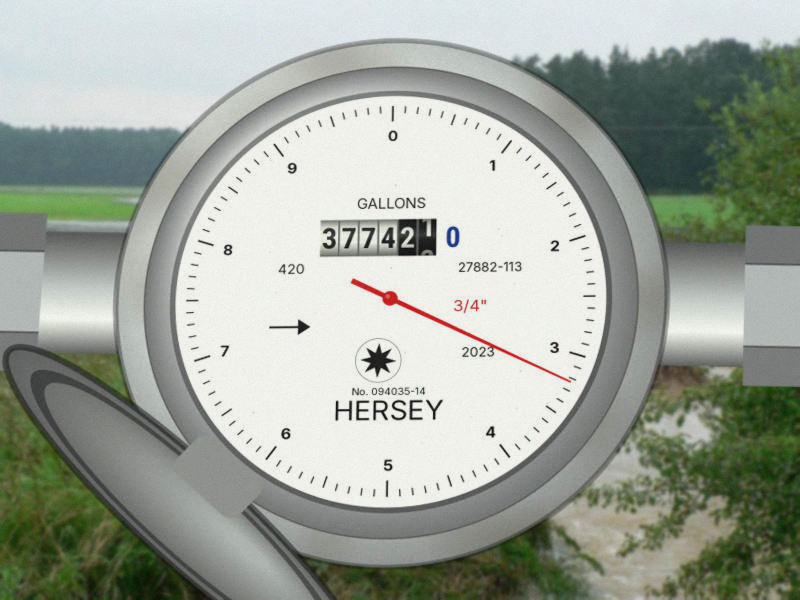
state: 3774213.2 gal
